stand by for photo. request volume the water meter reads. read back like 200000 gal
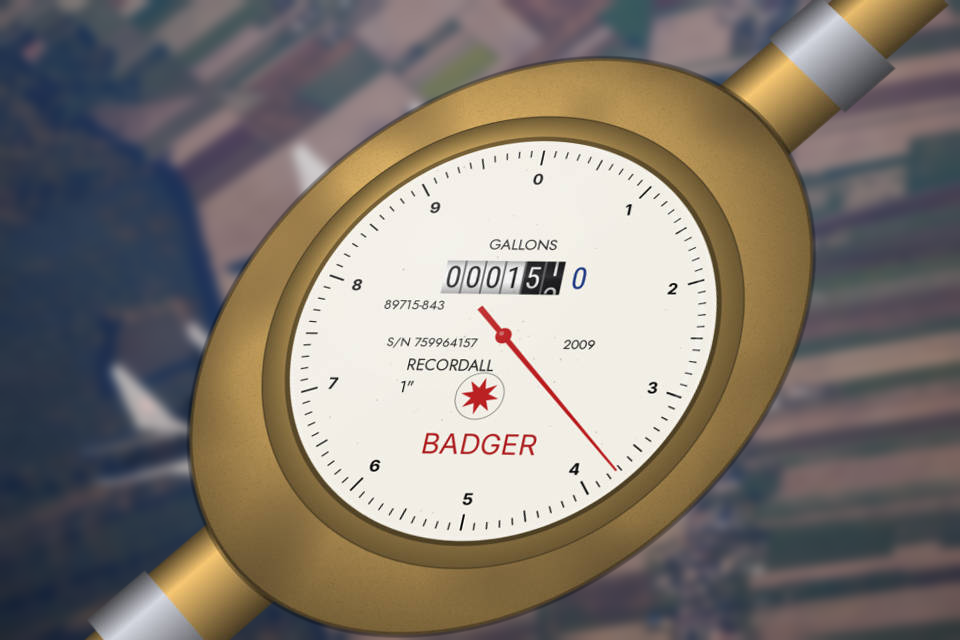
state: 1513.7 gal
